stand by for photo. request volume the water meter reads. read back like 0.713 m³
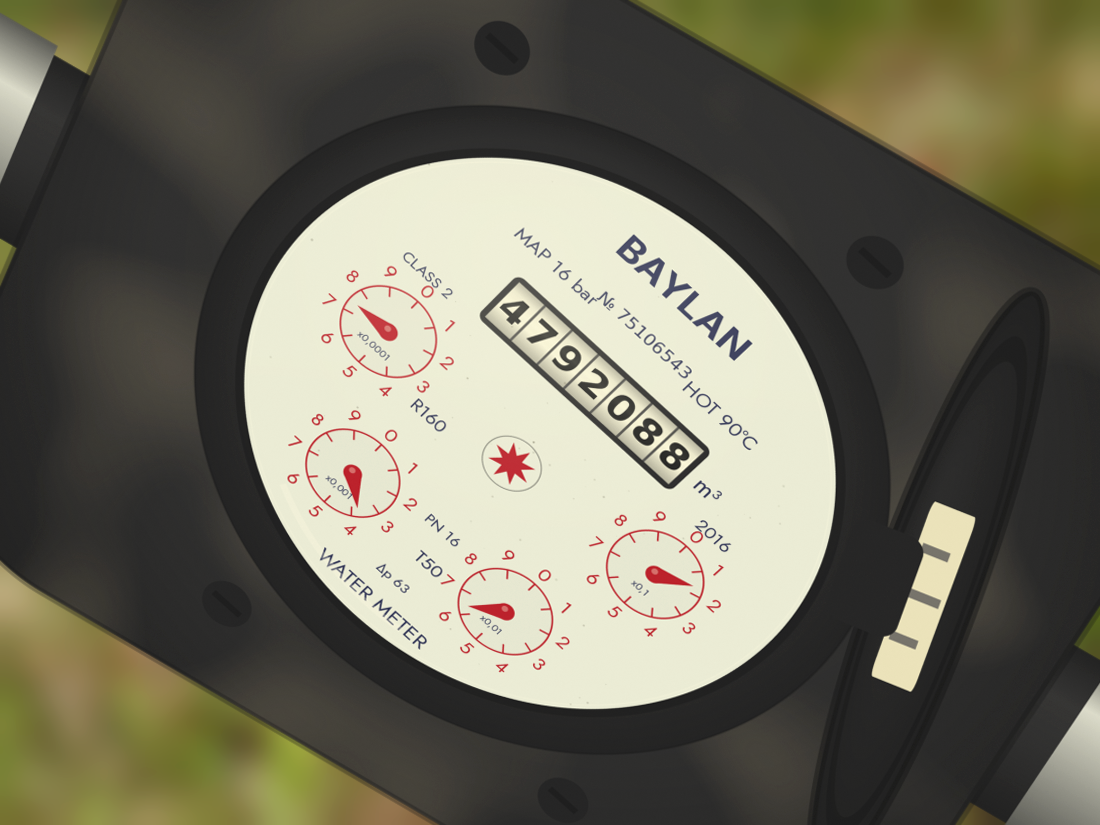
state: 4792088.1637 m³
